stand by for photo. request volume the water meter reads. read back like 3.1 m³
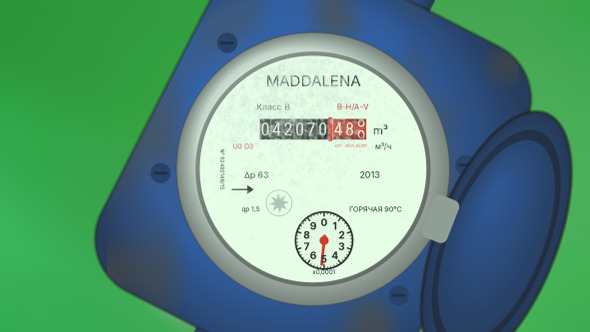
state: 42070.4885 m³
